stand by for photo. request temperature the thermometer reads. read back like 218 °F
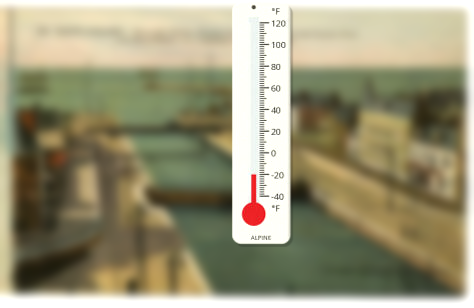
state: -20 °F
